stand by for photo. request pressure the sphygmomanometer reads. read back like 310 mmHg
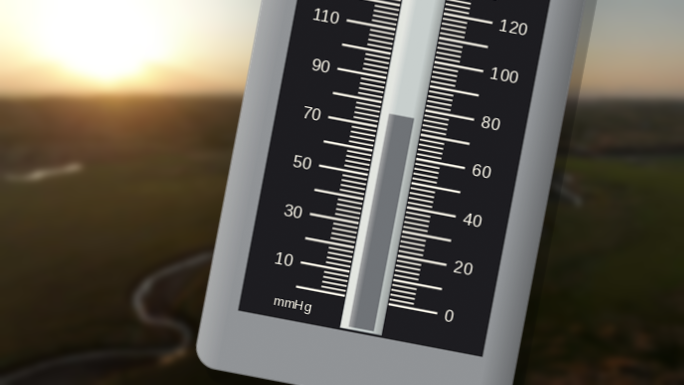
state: 76 mmHg
